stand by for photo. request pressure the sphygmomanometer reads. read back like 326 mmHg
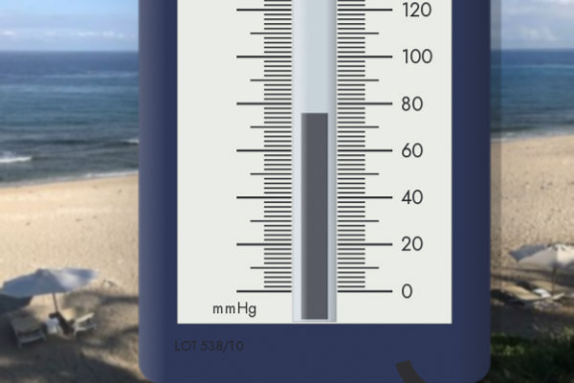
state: 76 mmHg
